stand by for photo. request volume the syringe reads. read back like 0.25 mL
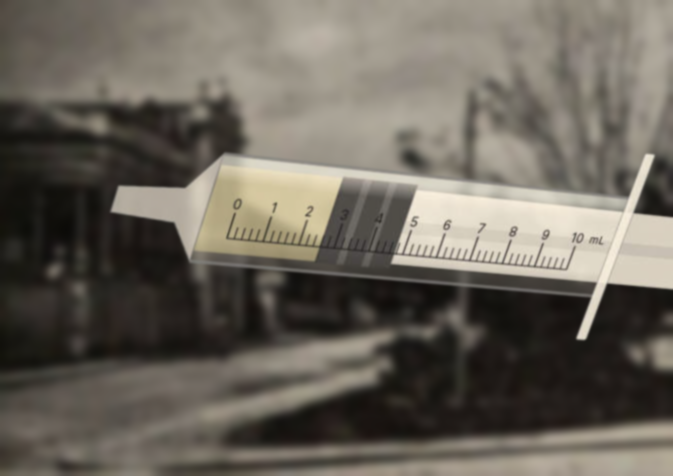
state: 2.6 mL
